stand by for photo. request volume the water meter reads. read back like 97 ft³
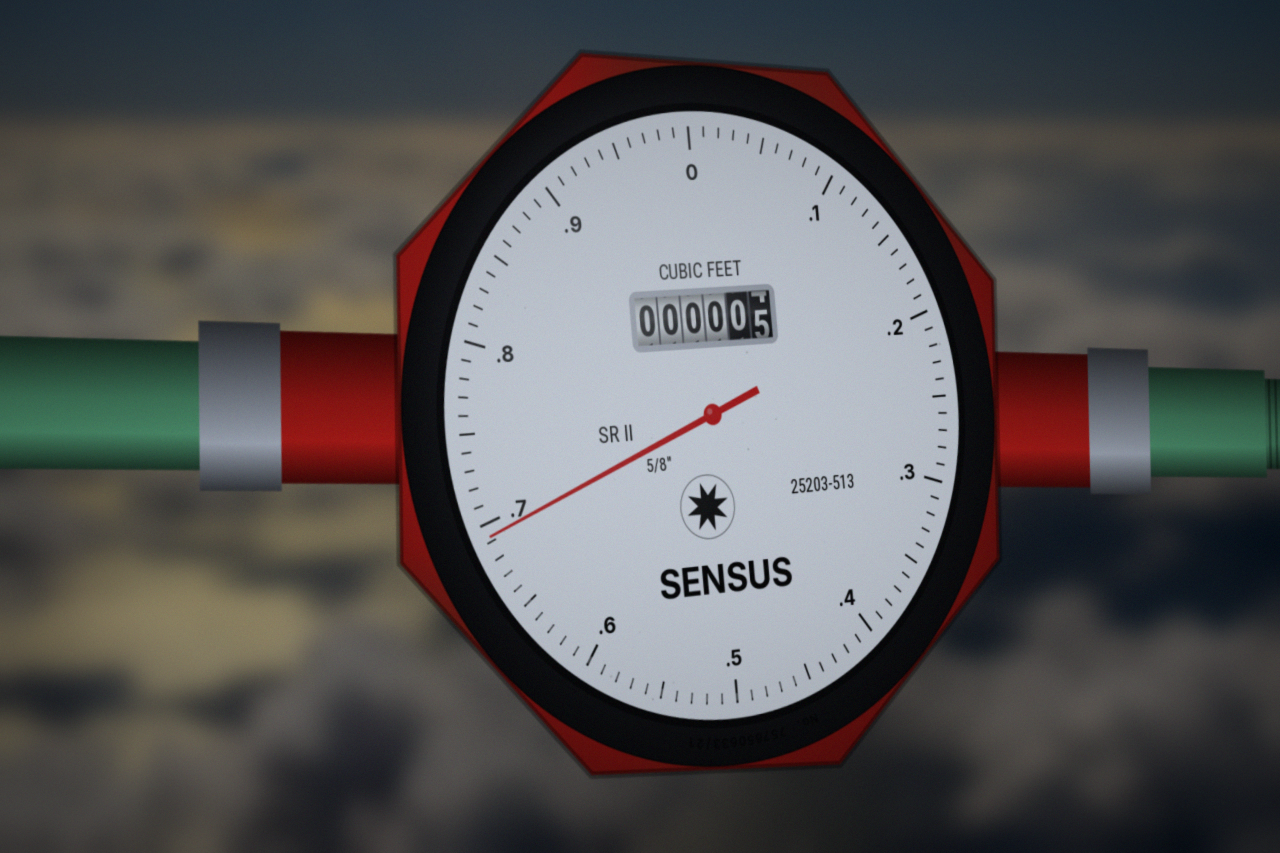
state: 4.69 ft³
